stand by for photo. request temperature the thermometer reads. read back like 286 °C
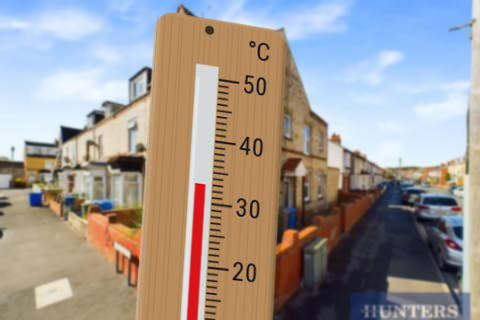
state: 33 °C
